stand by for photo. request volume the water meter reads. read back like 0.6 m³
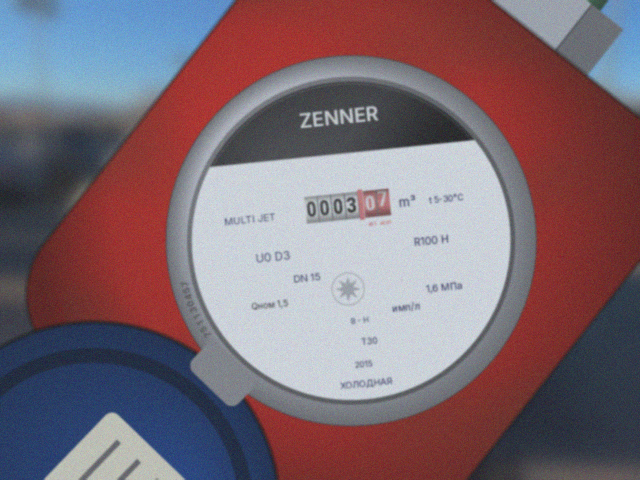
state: 3.07 m³
